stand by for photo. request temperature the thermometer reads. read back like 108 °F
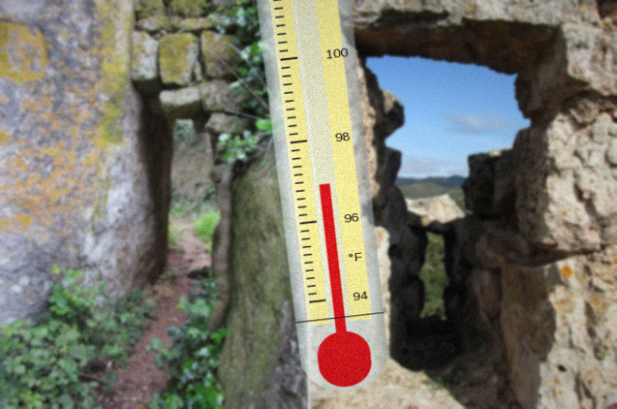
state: 96.9 °F
